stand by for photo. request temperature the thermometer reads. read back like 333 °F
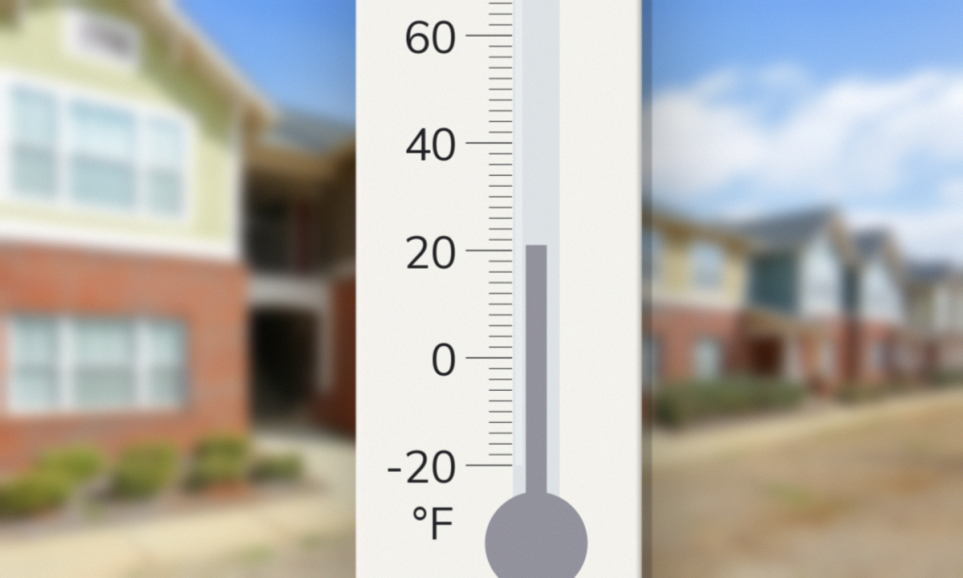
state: 21 °F
